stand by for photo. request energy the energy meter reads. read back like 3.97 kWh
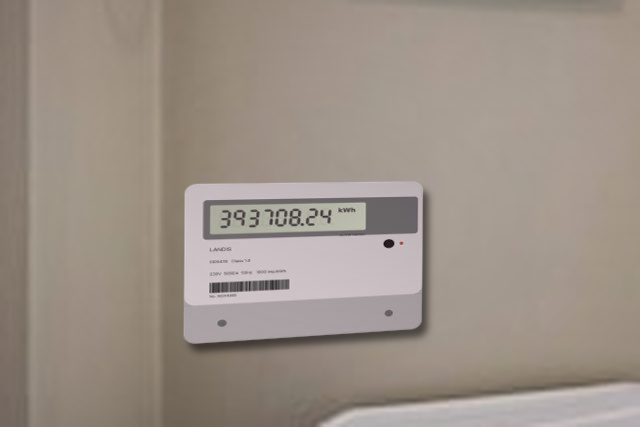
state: 393708.24 kWh
